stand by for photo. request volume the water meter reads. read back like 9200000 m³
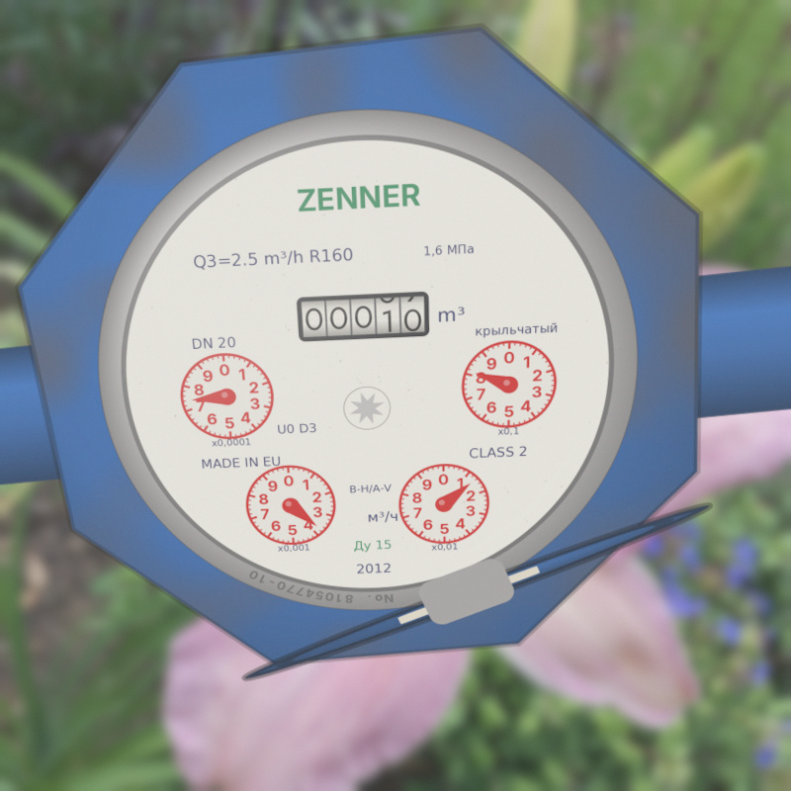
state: 9.8137 m³
